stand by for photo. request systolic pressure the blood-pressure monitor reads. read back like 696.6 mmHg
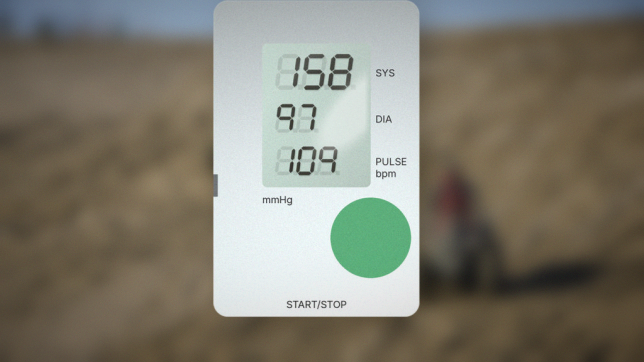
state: 158 mmHg
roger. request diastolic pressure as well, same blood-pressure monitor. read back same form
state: 97 mmHg
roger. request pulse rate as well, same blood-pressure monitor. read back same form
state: 109 bpm
